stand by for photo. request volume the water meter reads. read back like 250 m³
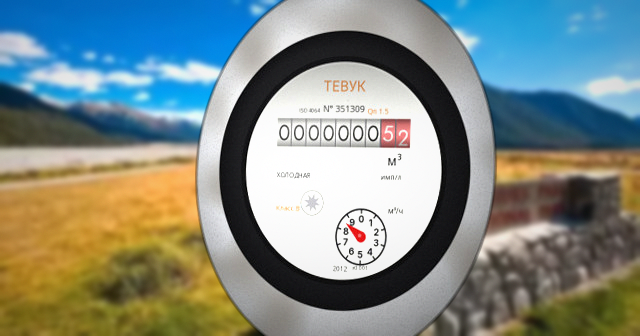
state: 0.518 m³
